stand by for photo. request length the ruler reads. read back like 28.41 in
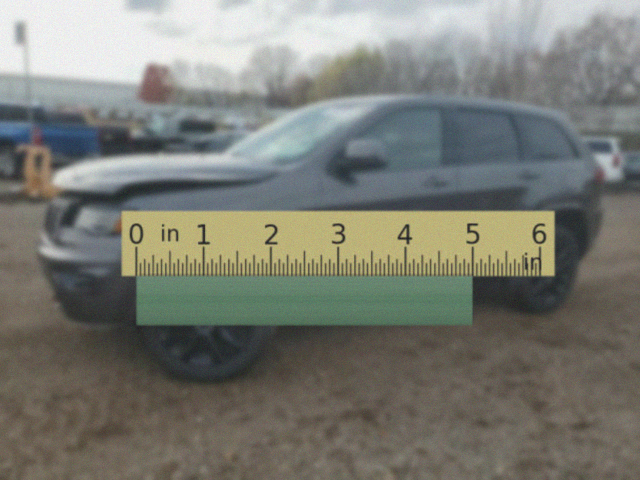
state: 5 in
